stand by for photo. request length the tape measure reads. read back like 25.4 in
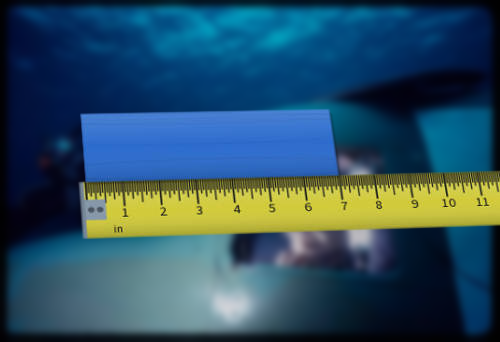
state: 7 in
